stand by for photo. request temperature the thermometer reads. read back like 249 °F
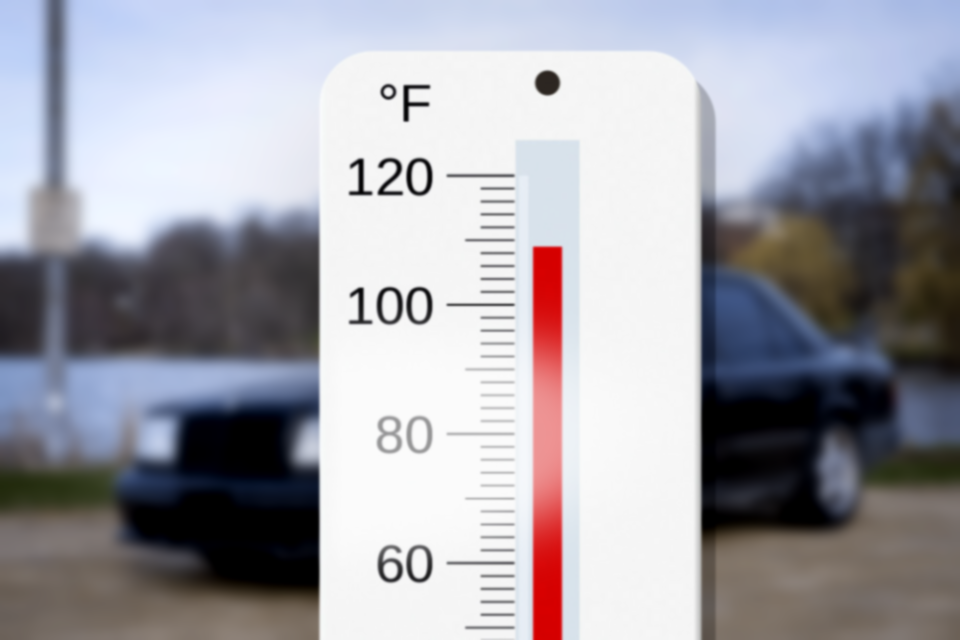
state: 109 °F
